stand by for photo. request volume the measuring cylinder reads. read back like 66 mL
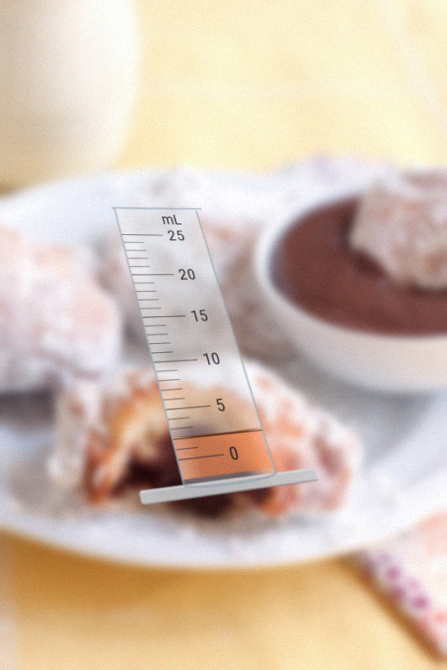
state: 2 mL
